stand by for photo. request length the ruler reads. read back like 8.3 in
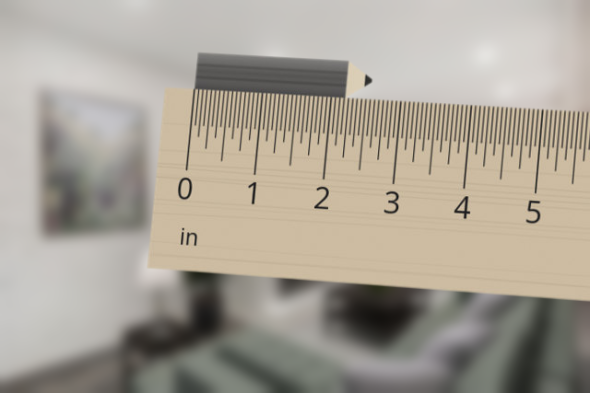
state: 2.5625 in
